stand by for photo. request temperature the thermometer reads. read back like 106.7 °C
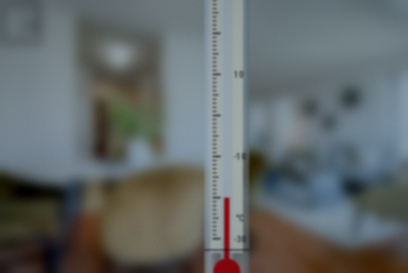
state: -20 °C
